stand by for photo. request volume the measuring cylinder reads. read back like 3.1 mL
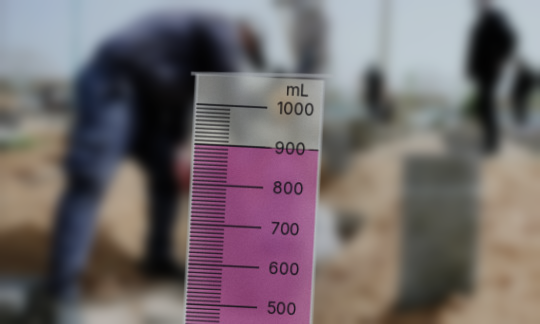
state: 900 mL
